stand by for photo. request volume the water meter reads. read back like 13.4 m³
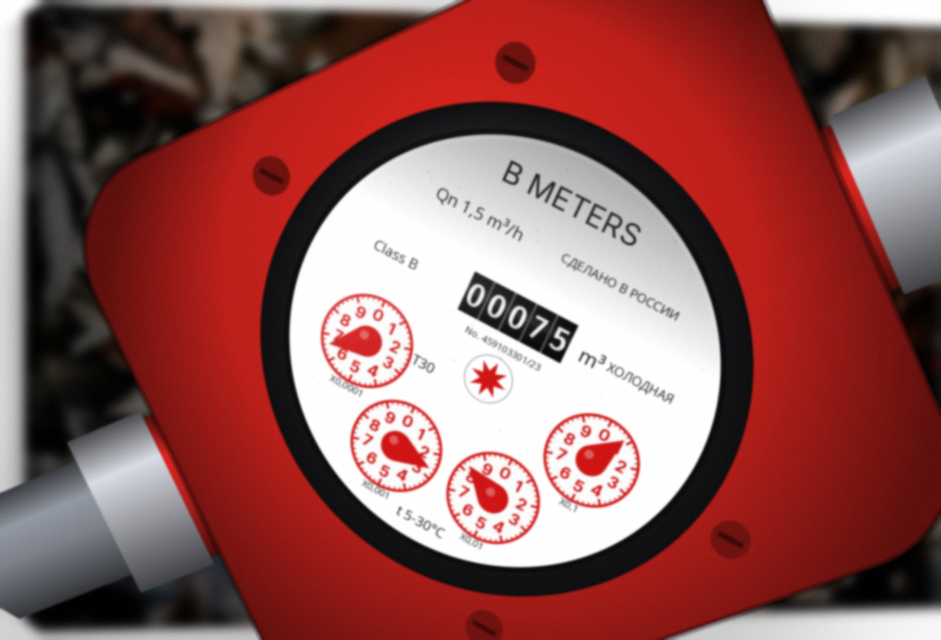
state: 75.0826 m³
